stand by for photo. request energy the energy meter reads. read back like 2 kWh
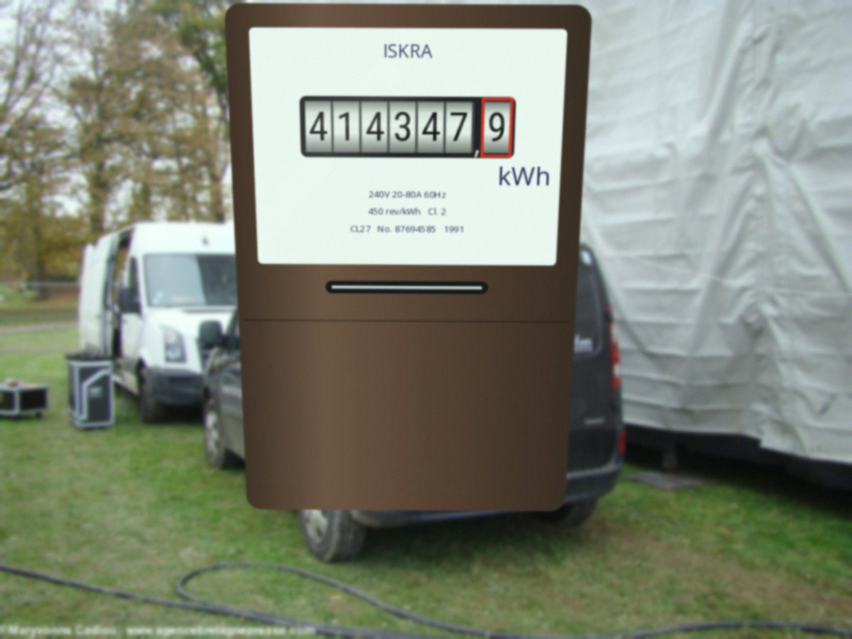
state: 414347.9 kWh
